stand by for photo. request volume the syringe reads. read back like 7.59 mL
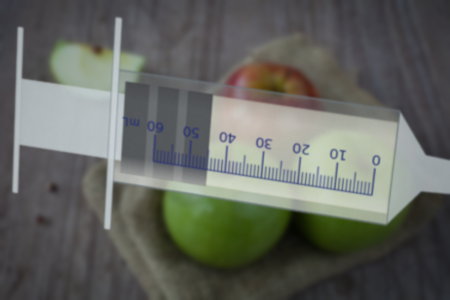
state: 45 mL
